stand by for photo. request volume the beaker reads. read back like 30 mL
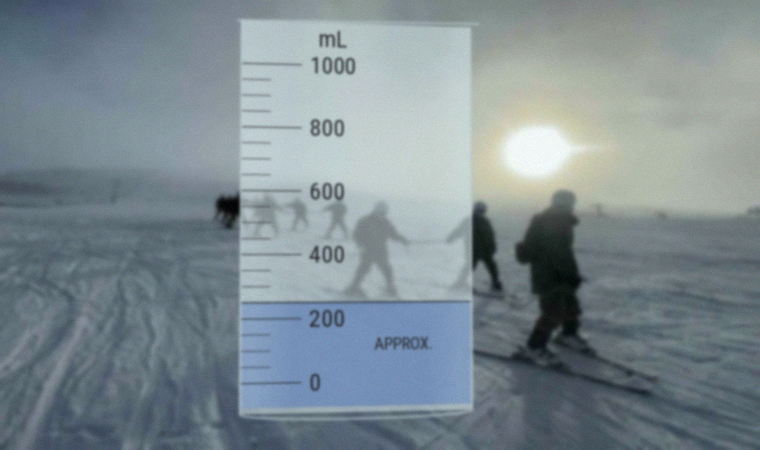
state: 250 mL
